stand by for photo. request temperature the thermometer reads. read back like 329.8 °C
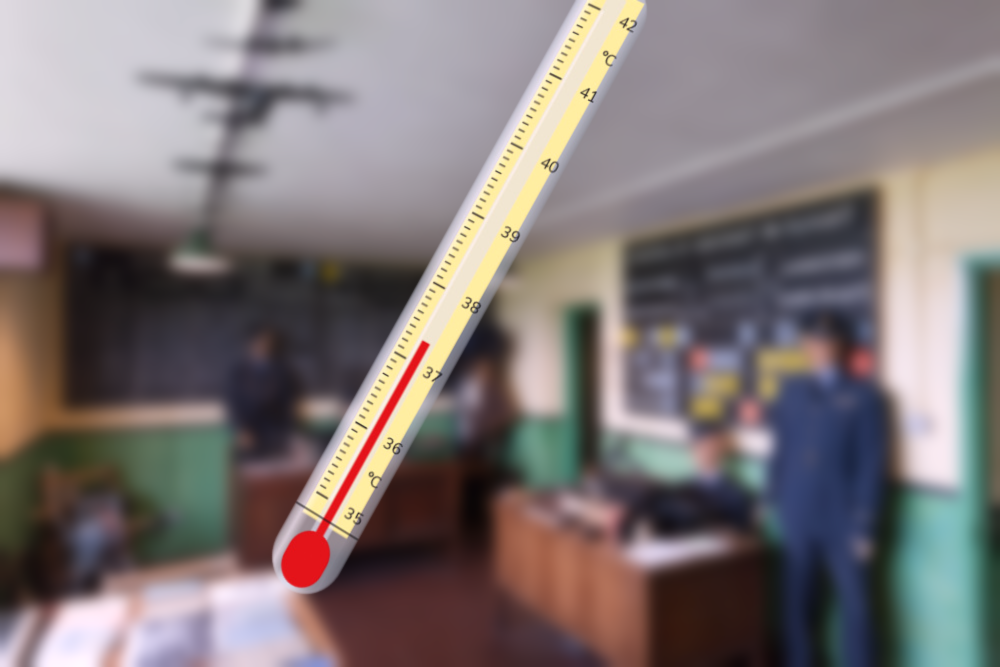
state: 37.3 °C
